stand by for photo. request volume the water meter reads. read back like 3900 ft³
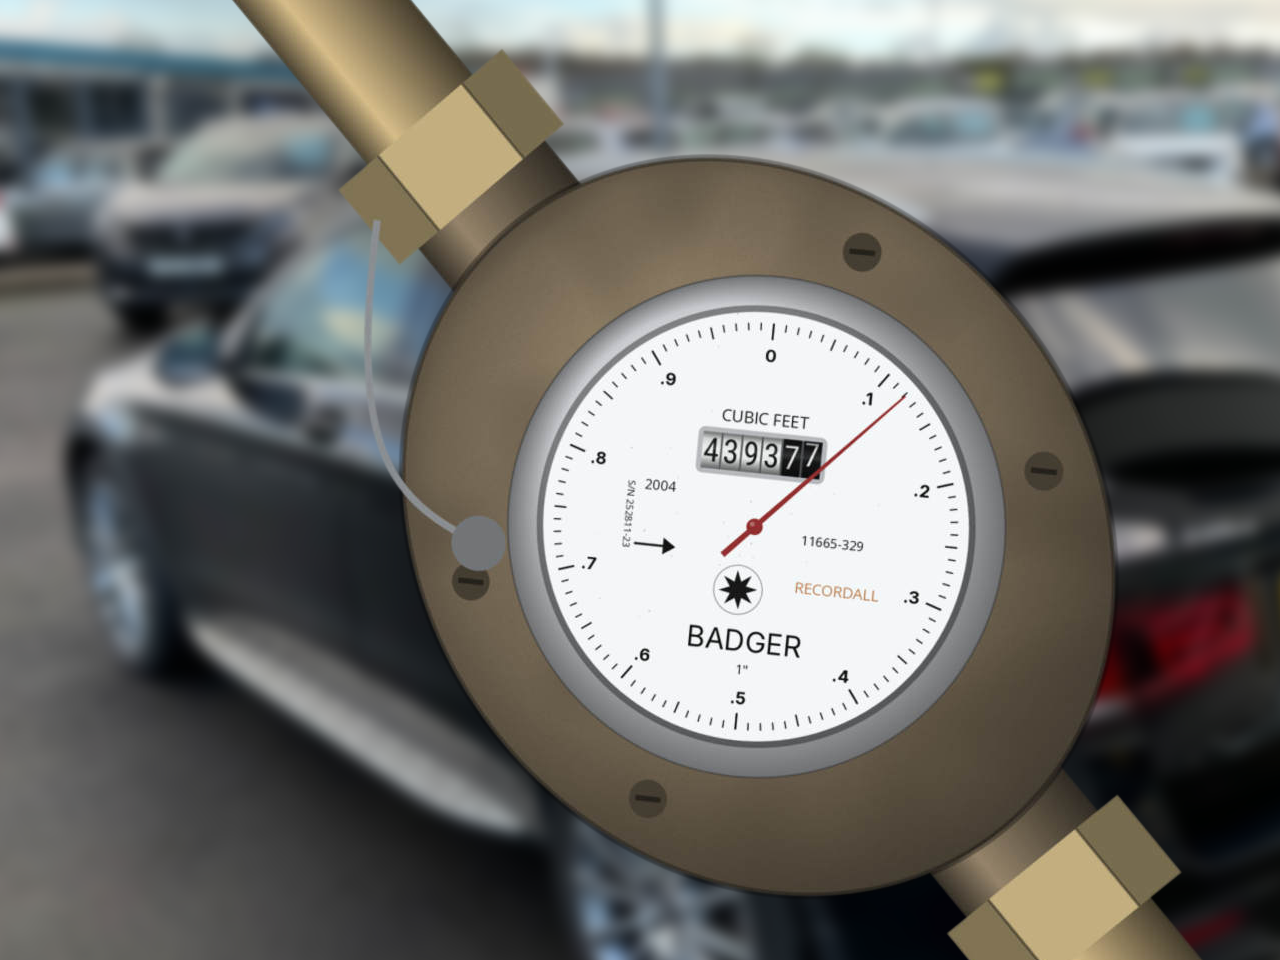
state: 439377.12 ft³
